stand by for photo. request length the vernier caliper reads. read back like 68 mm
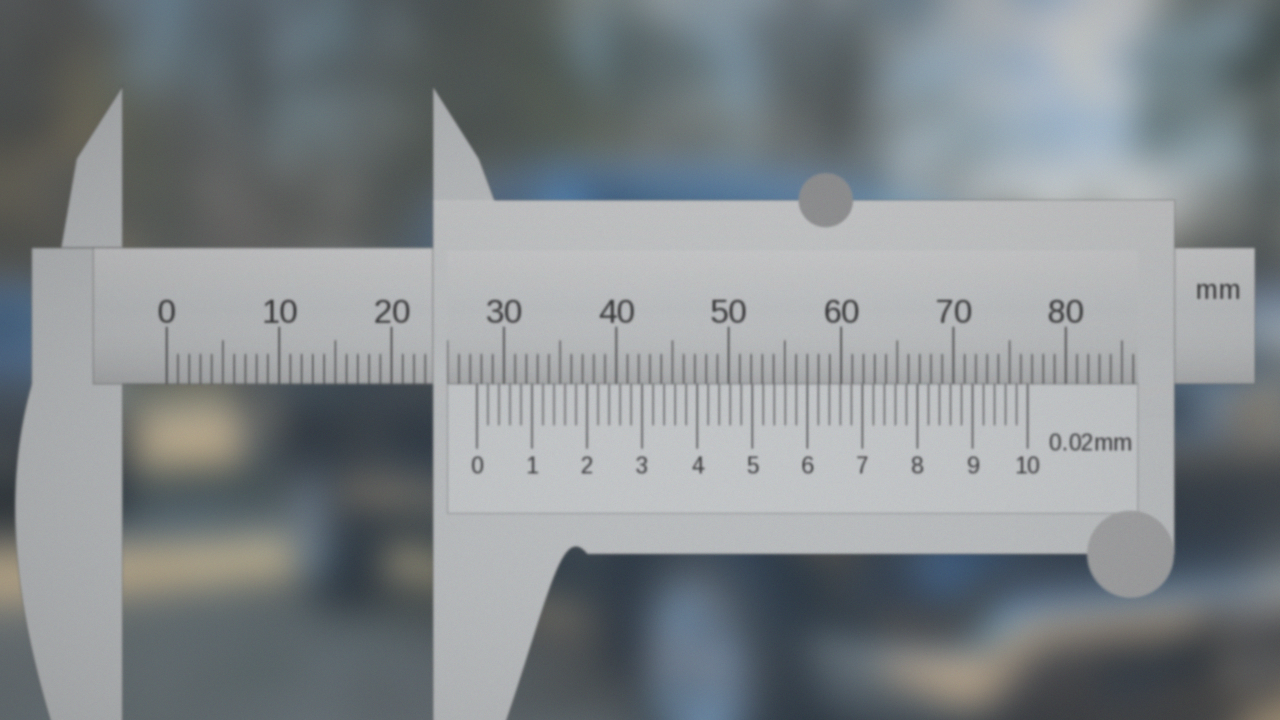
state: 27.6 mm
